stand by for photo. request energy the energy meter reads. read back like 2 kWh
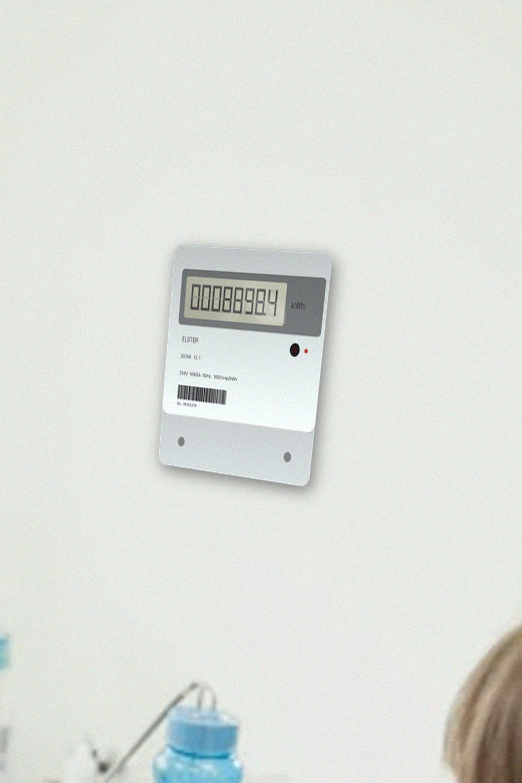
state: 8898.4 kWh
